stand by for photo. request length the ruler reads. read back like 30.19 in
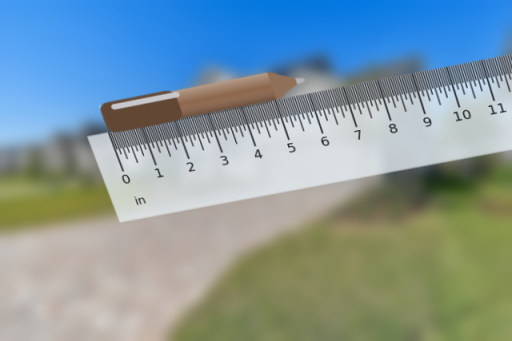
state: 6 in
